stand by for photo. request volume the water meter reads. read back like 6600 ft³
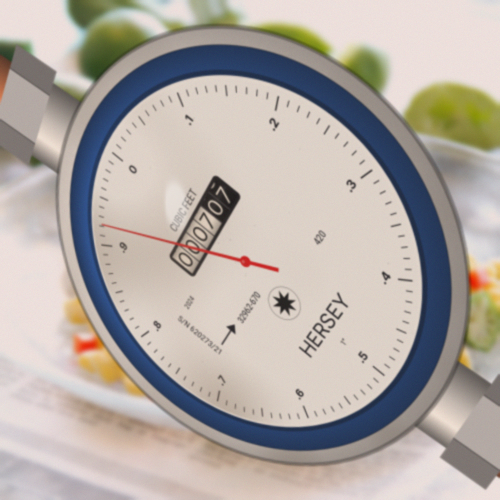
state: 706.92 ft³
